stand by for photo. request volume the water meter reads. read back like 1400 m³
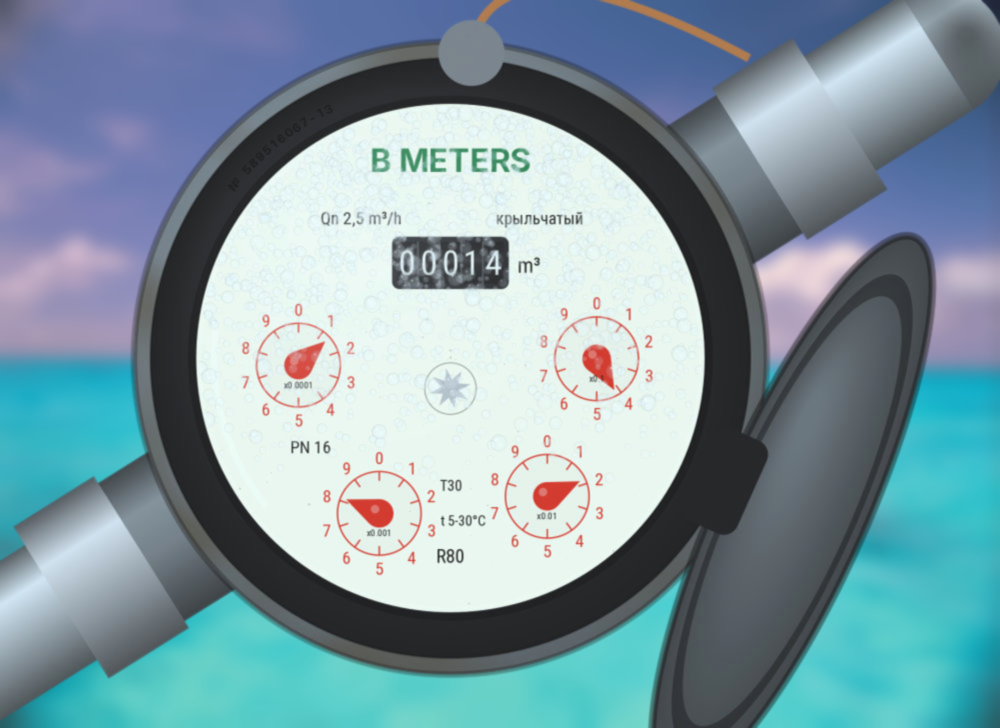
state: 14.4181 m³
